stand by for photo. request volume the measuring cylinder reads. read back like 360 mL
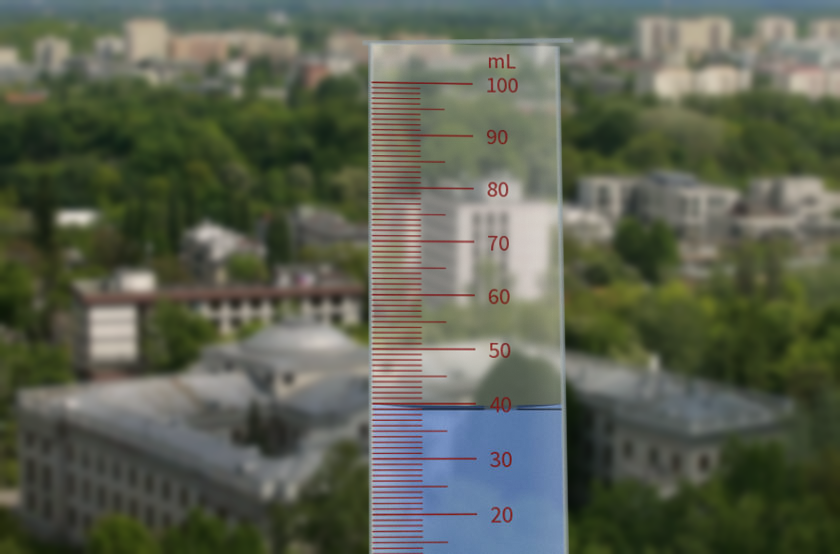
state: 39 mL
